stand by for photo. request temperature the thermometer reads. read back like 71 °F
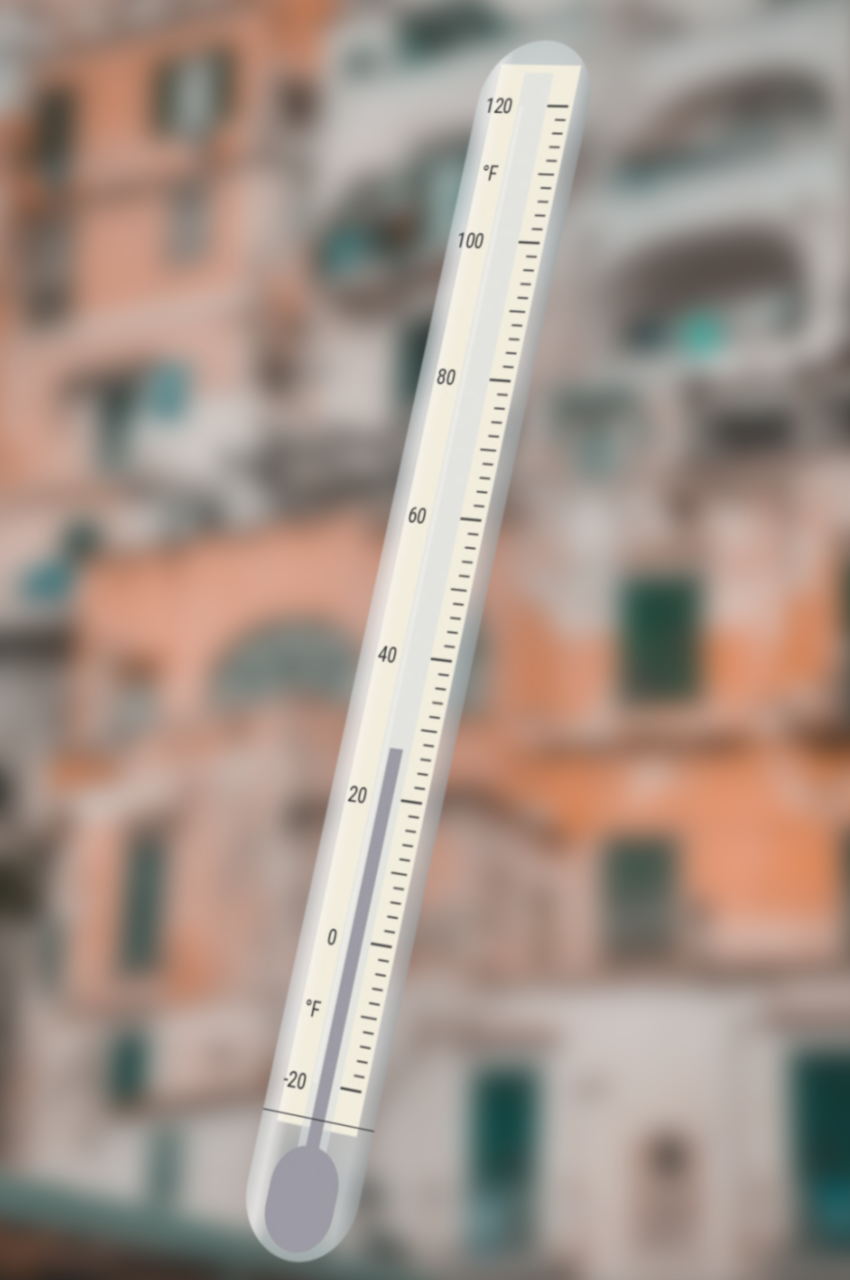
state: 27 °F
